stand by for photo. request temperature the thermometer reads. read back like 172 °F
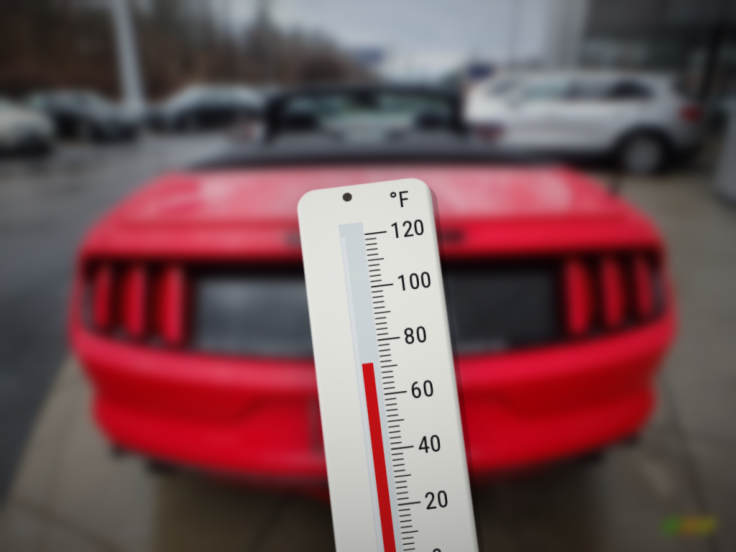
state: 72 °F
